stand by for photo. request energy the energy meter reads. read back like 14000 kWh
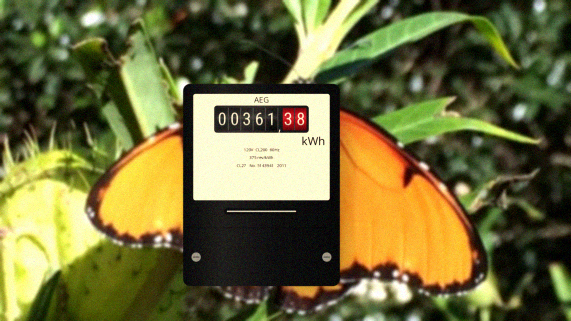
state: 361.38 kWh
